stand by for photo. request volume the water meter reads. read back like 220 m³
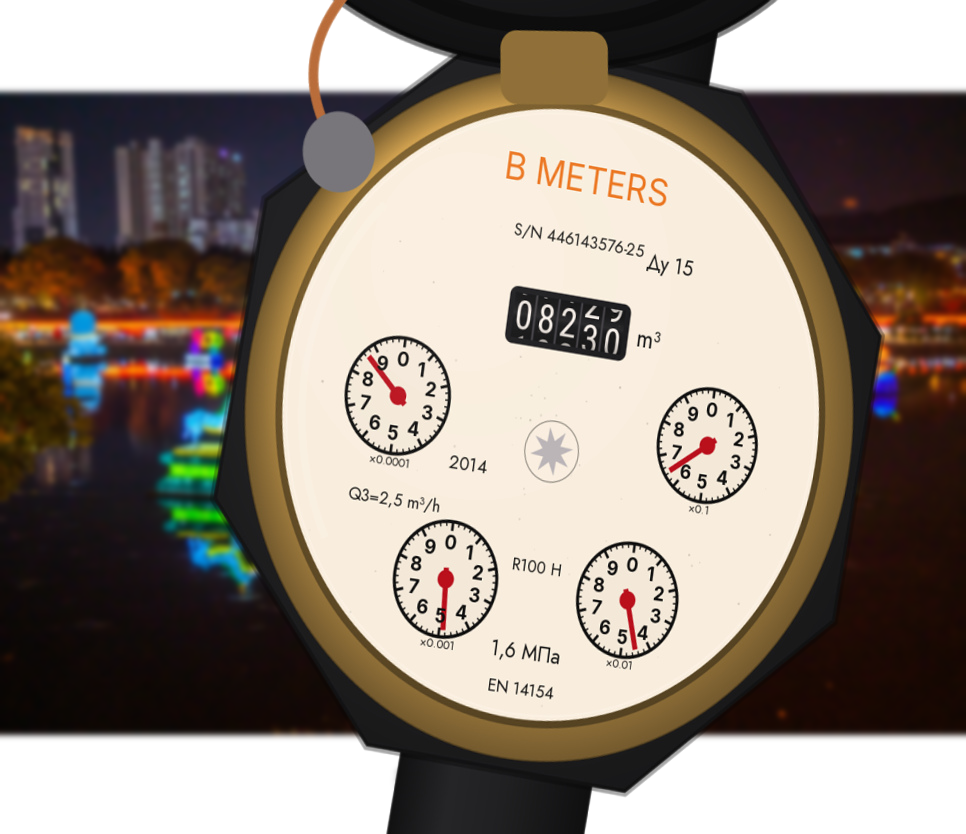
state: 8229.6448 m³
